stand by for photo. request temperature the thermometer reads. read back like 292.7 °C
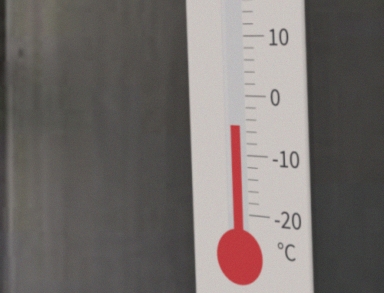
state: -5 °C
